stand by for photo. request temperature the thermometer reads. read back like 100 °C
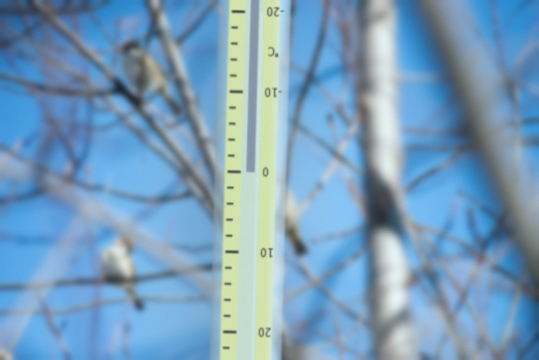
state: 0 °C
